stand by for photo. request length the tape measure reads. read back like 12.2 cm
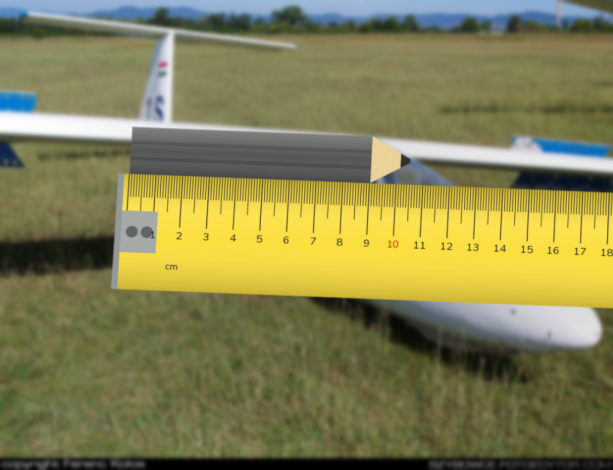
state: 10.5 cm
